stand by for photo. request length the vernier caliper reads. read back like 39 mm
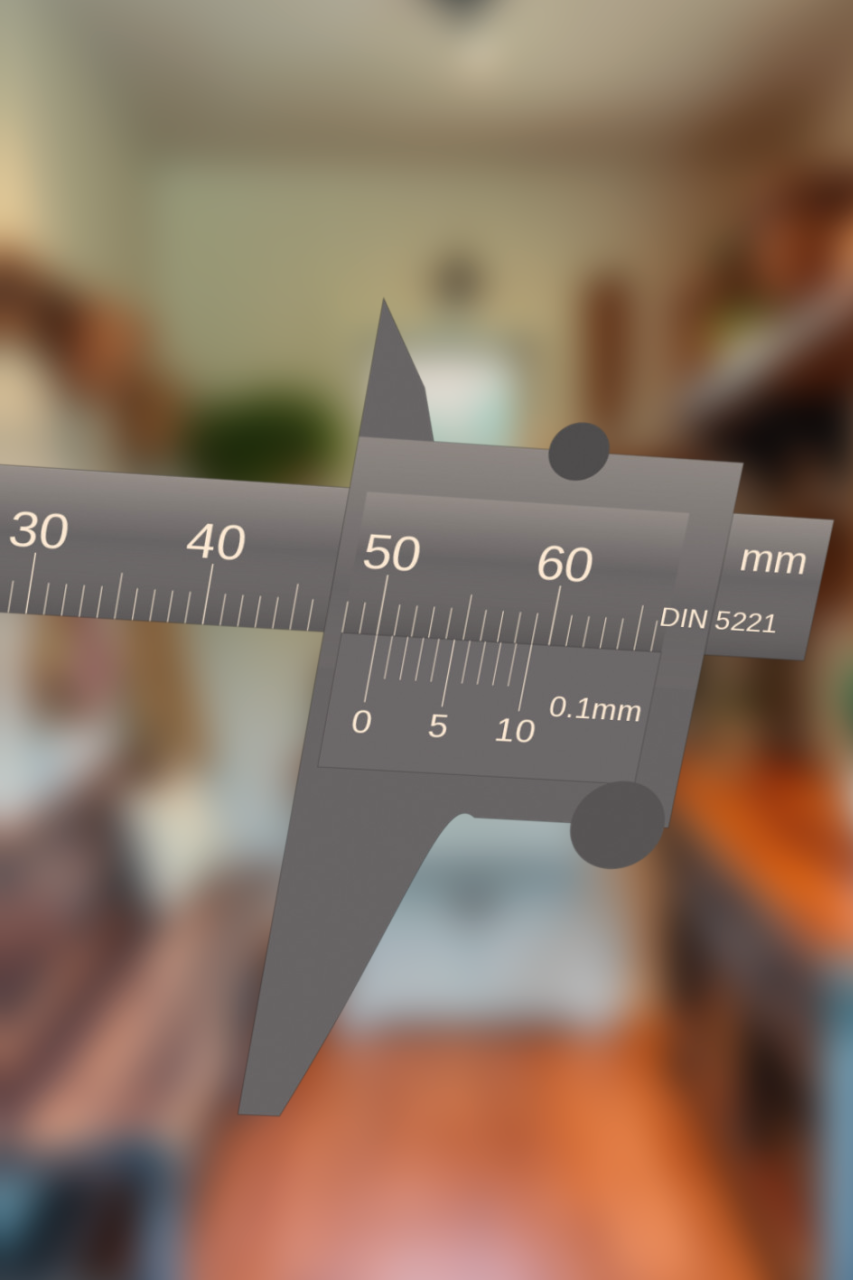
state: 50.0 mm
